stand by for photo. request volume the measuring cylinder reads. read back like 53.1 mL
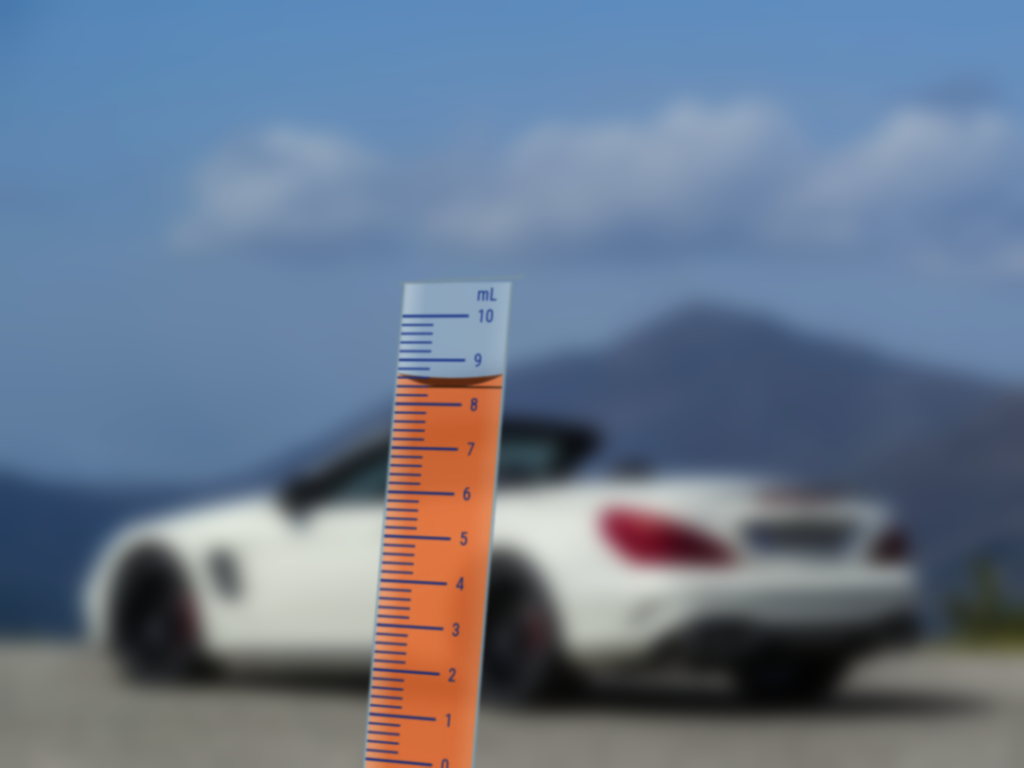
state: 8.4 mL
